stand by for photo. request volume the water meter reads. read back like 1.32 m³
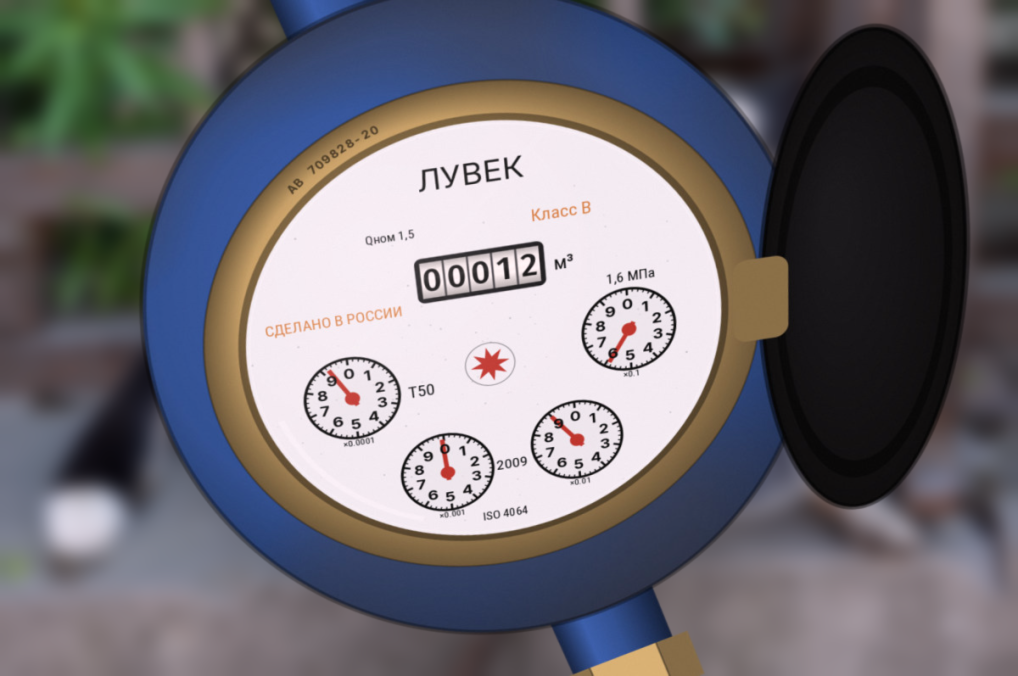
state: 12.5899 m³
